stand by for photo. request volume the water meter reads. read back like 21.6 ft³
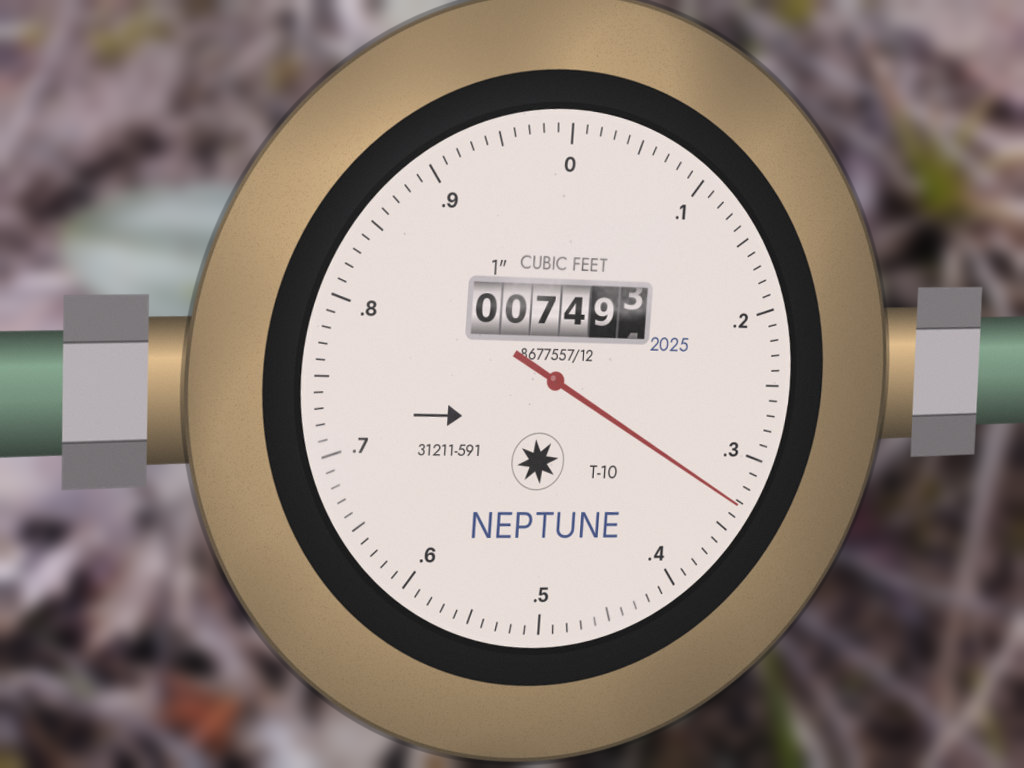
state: 7493.33 ft³
